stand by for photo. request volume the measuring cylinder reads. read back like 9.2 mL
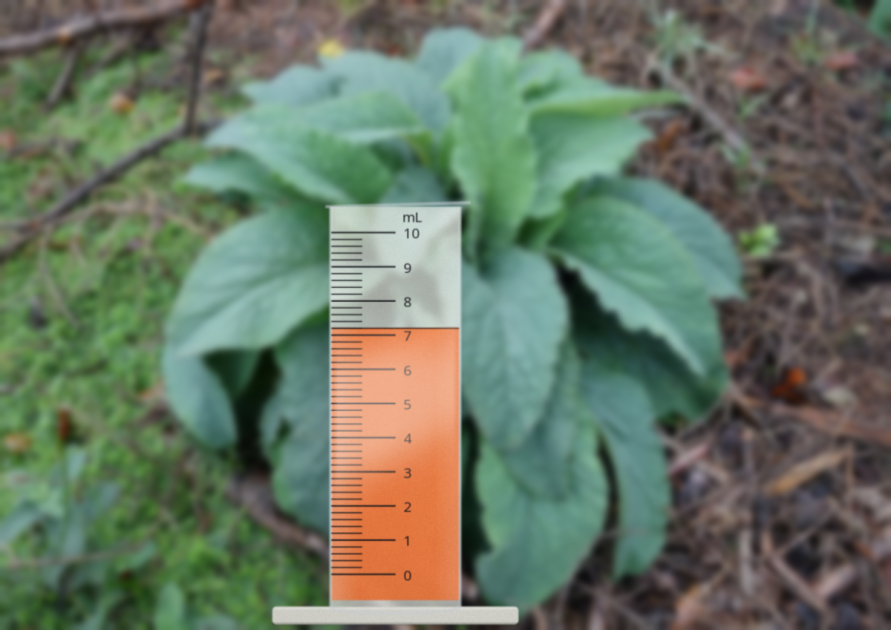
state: 7.2 mL
